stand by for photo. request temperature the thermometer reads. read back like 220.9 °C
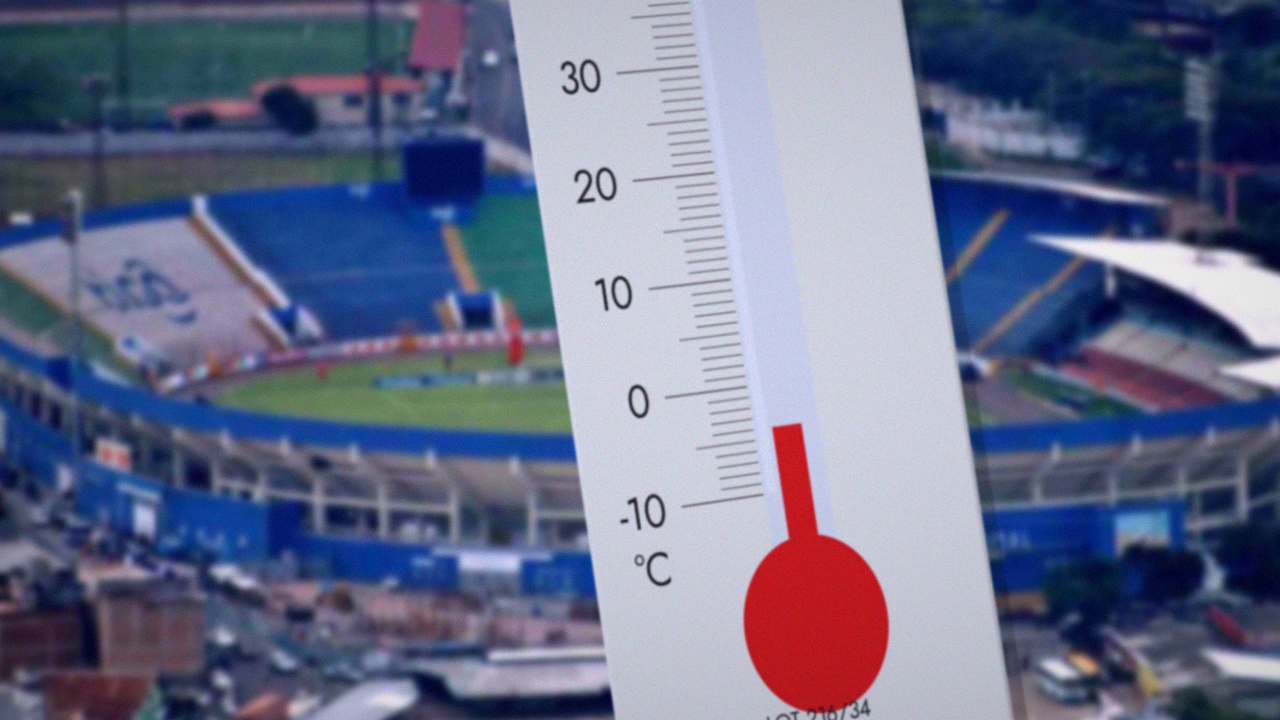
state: -4 °C
